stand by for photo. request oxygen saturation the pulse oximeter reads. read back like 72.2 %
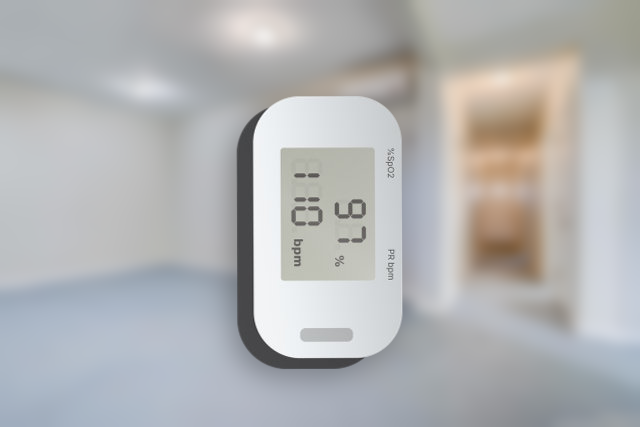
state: 97 %
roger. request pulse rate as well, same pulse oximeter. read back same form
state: 110 bpm
